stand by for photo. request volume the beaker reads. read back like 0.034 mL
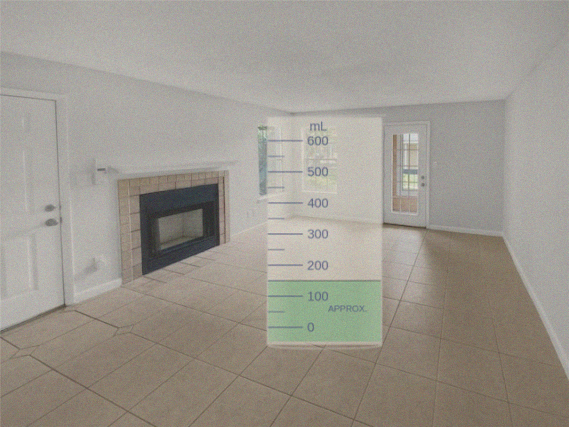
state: 150 mL
